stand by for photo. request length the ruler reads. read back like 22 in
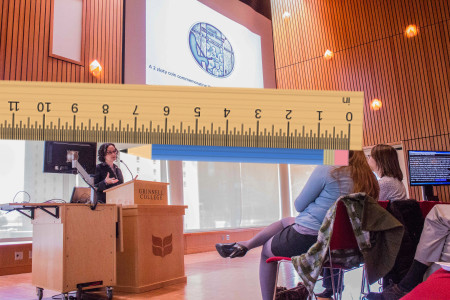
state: 7.5 in
